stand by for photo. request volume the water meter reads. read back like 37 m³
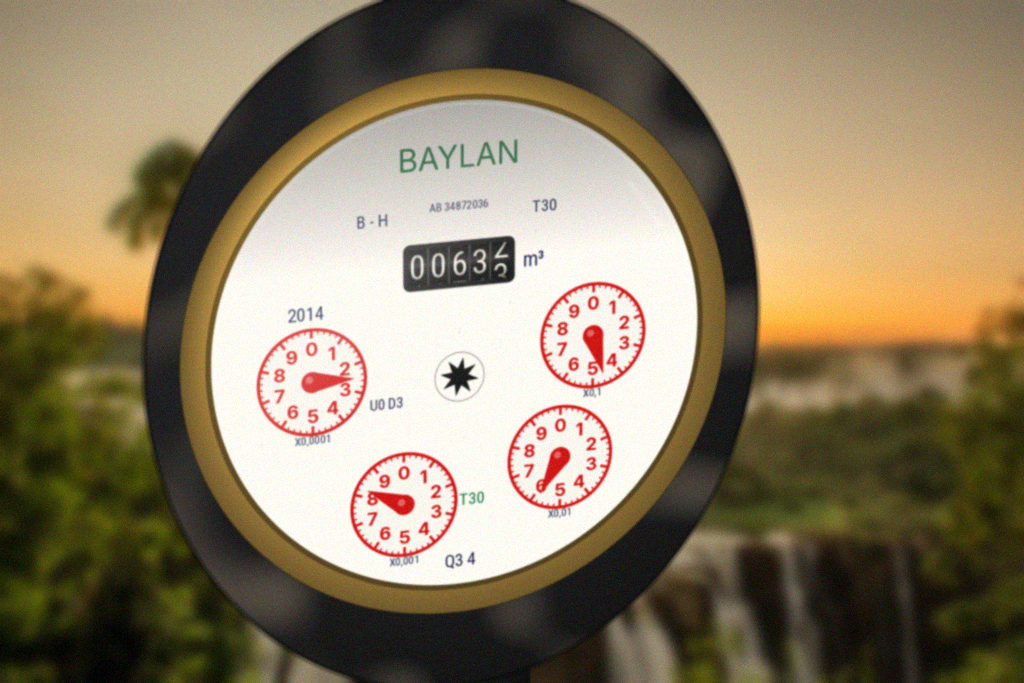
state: 632.4582 m³
